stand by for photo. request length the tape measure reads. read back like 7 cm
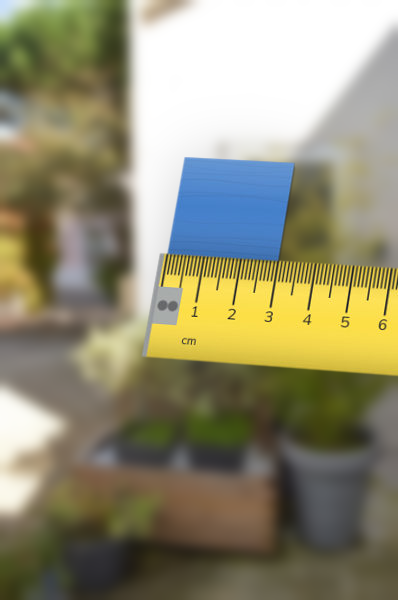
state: 3 cm
